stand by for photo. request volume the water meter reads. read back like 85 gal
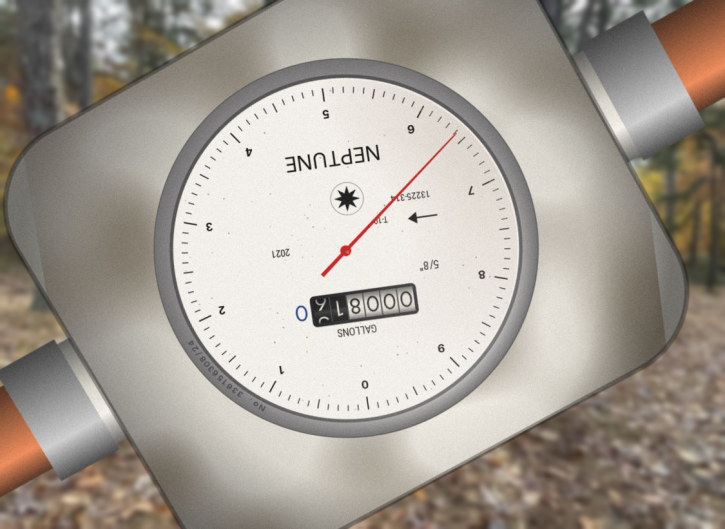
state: 8156.4 gal
